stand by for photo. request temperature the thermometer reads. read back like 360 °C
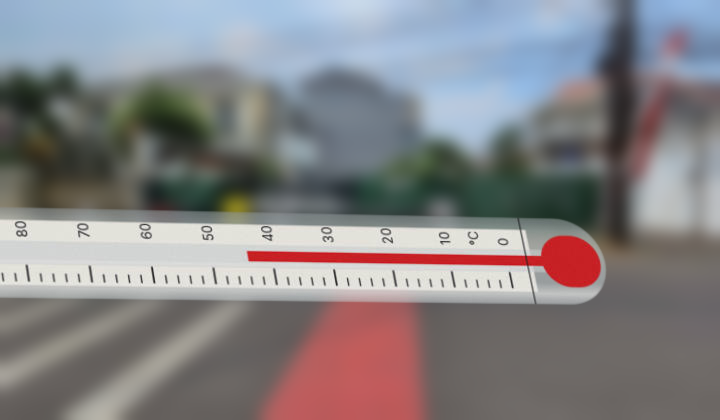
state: 44 °C
